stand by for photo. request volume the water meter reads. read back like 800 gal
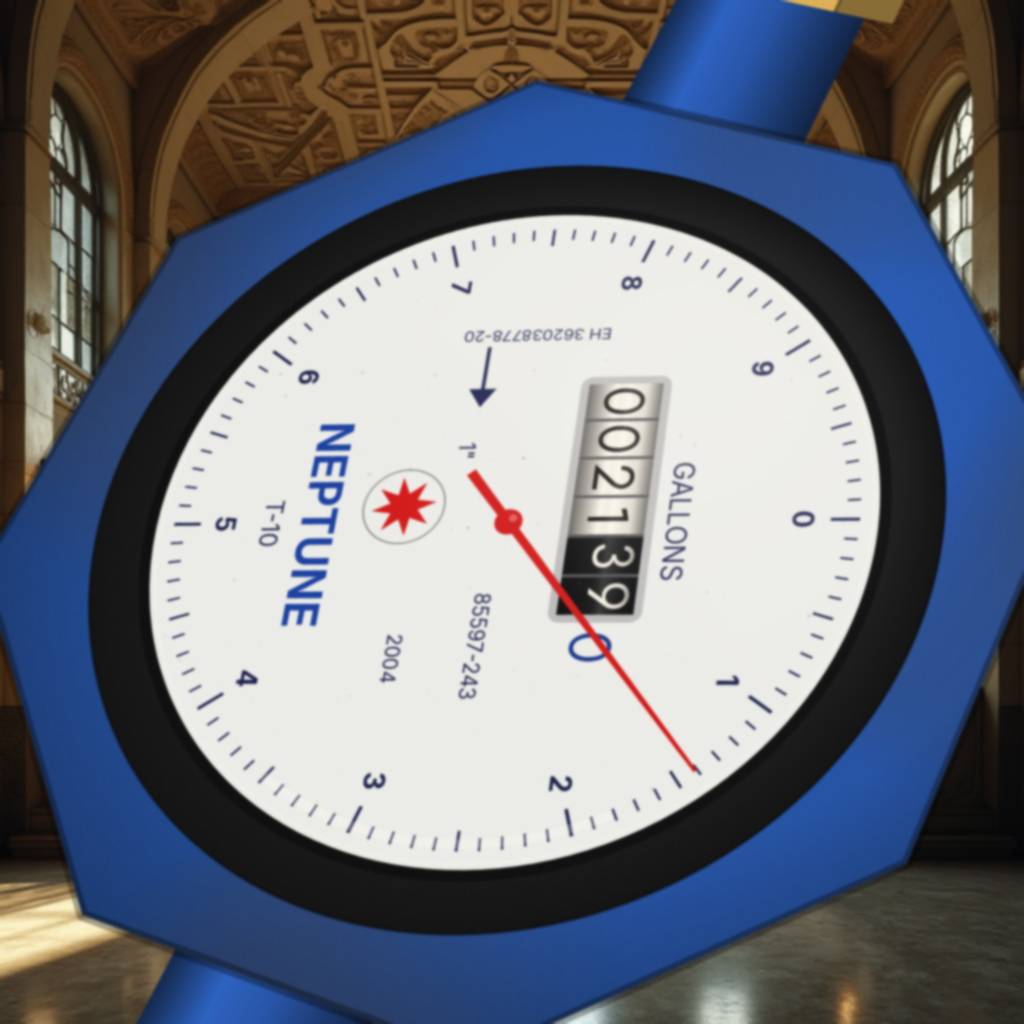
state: 21391.4 gal
